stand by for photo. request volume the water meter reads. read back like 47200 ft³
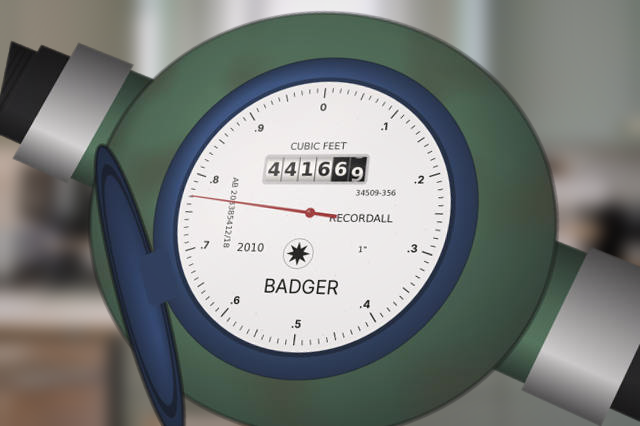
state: 441668.77 ft³
